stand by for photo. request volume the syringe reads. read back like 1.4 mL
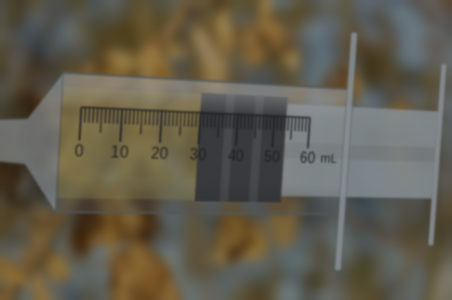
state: 30 mL
